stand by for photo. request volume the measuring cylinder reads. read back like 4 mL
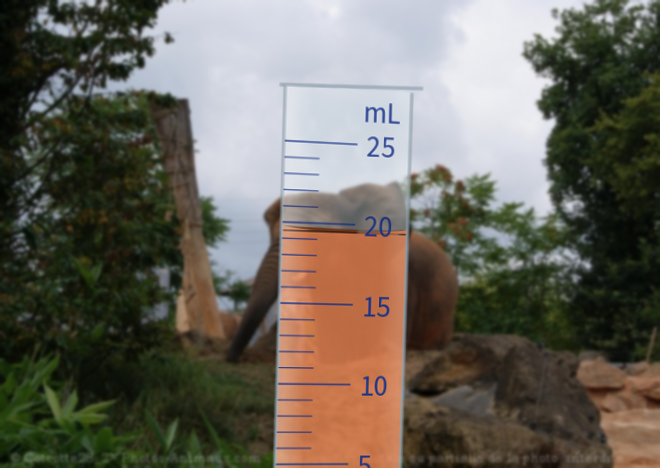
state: 19.5 mL
